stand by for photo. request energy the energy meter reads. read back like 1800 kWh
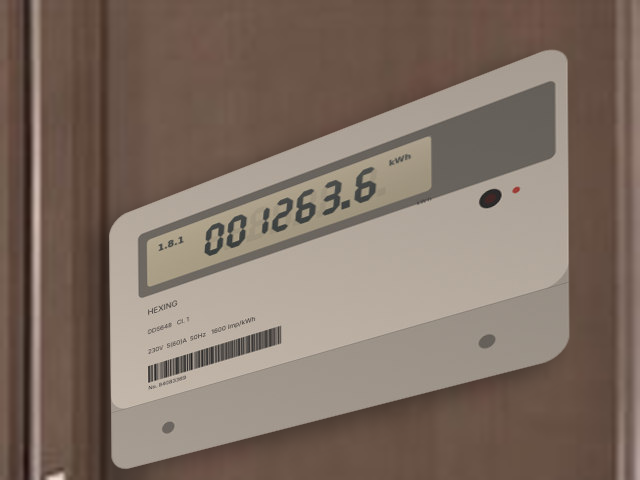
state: 1263.6 kWh
